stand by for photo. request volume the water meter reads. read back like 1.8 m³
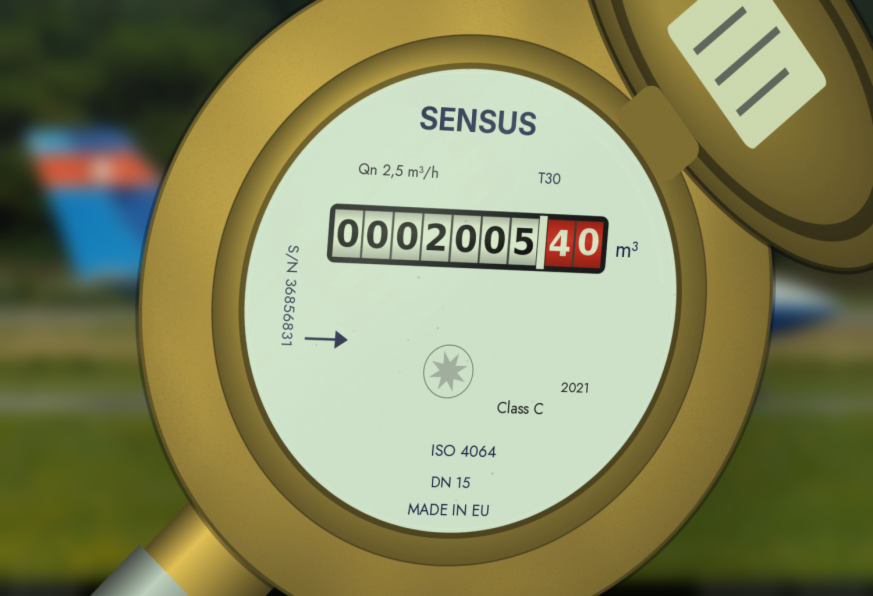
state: 2005.40 m³
